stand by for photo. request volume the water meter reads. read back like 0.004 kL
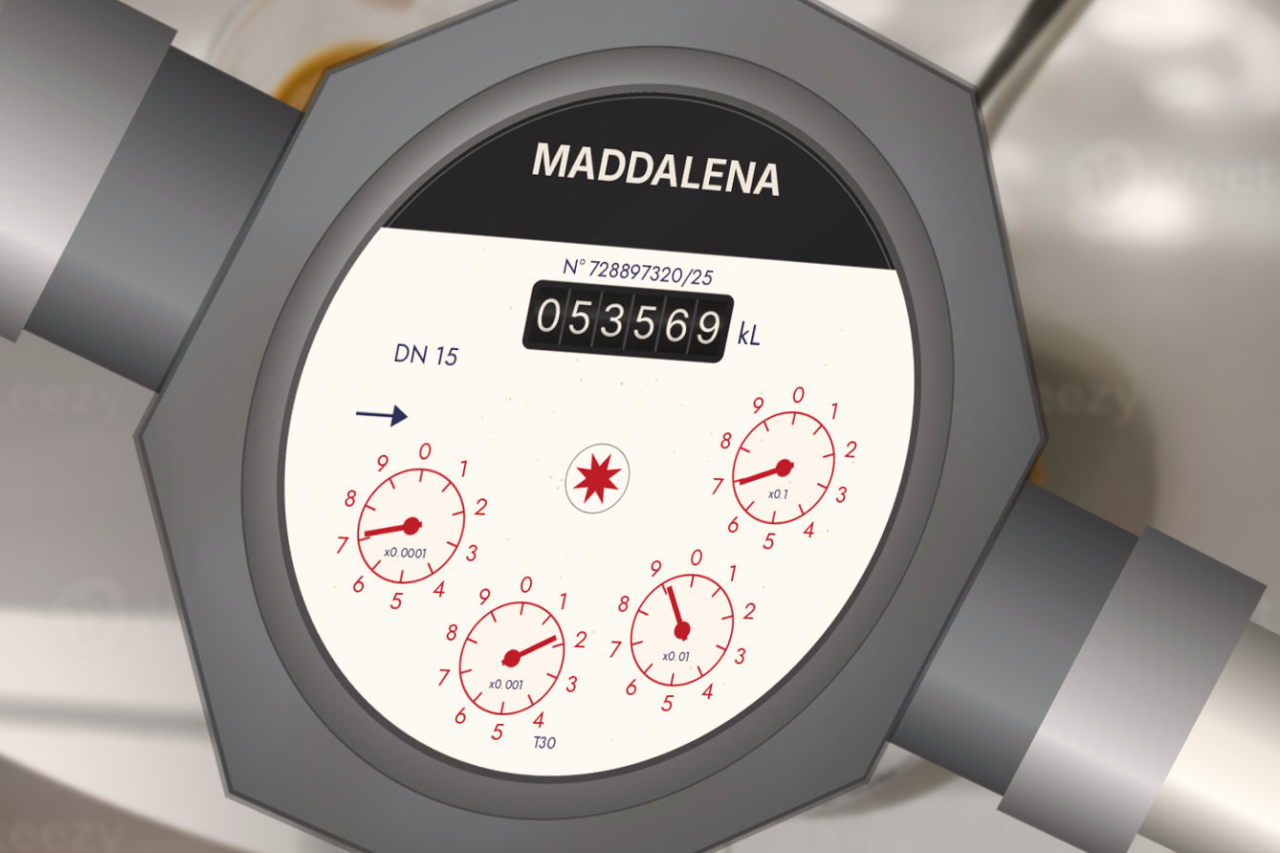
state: 53569.6917 kL
